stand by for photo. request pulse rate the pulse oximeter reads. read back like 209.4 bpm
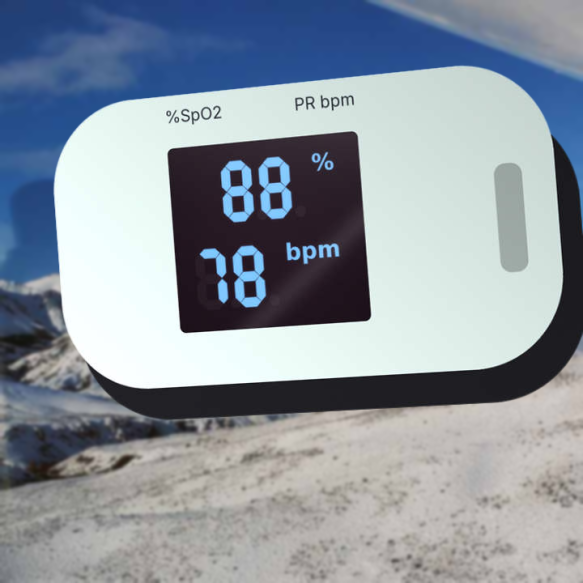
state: 78 bpm
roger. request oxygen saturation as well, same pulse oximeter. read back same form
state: 88 %
